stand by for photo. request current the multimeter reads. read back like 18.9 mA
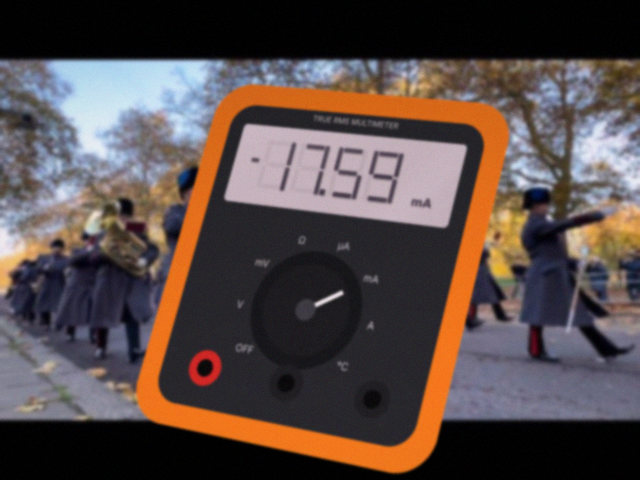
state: -17.59 mA
